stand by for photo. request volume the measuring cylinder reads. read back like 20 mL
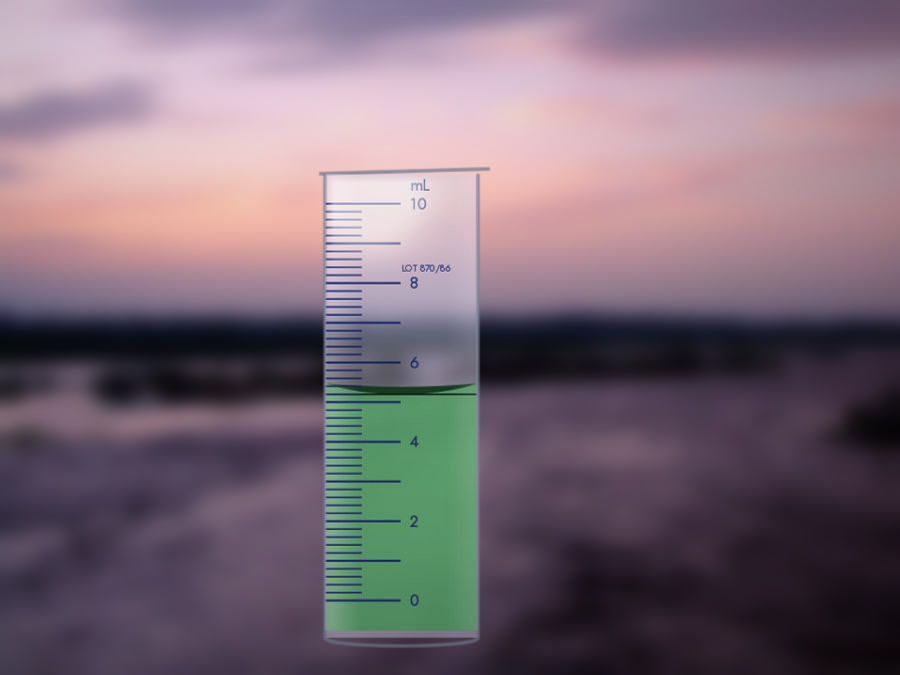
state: 5.2 mL
